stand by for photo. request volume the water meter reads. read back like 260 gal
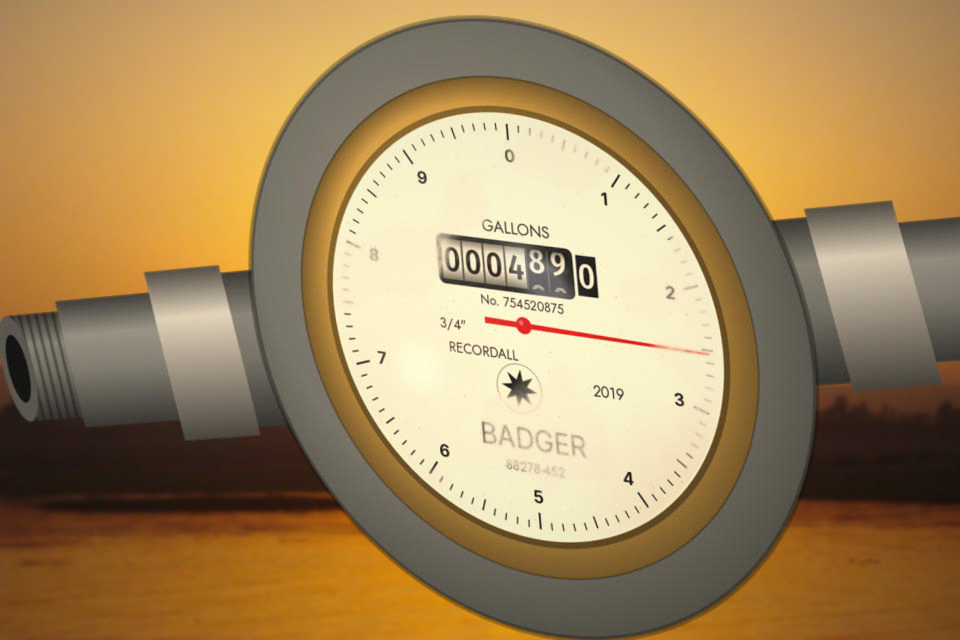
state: 4892.5 gal
